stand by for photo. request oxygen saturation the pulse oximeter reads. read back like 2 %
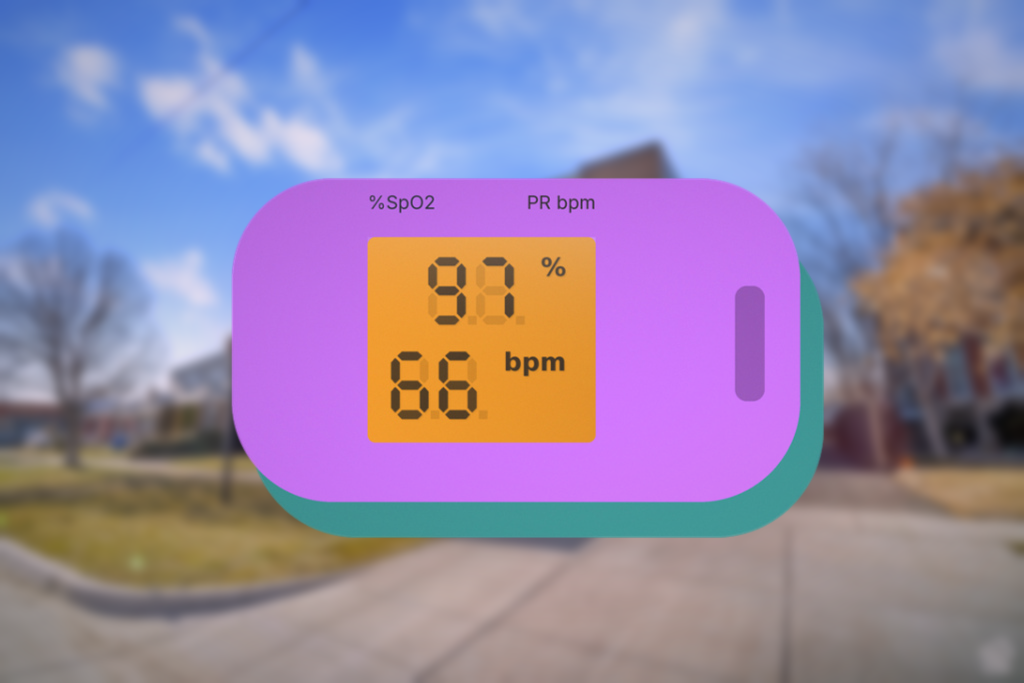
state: 97 %
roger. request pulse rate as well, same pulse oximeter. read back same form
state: 66 bpm
